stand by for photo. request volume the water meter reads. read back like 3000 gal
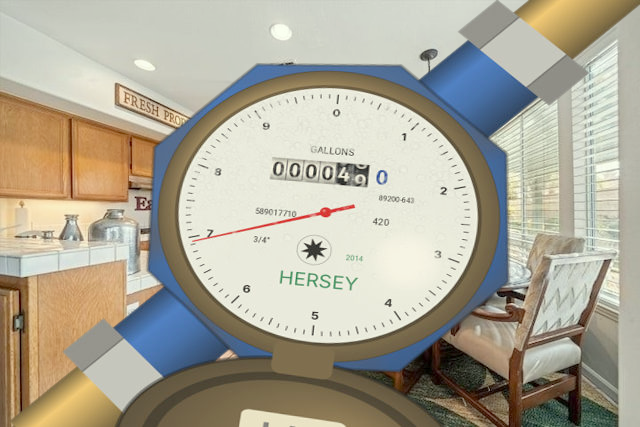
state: 486.9 gal
